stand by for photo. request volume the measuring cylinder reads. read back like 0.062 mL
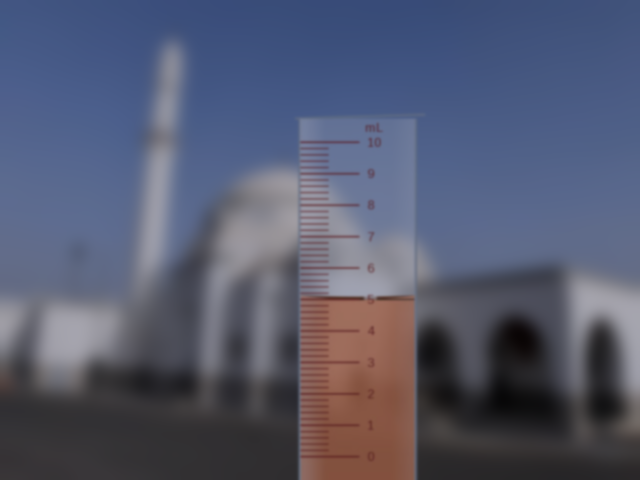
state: 5 mL
